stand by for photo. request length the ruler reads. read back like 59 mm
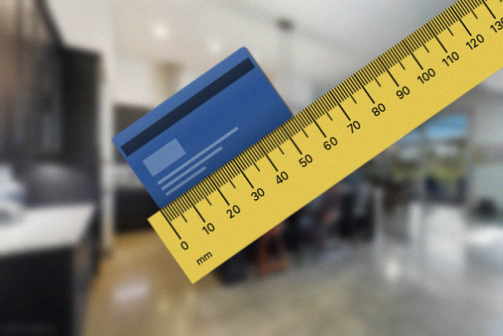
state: 55 mm
